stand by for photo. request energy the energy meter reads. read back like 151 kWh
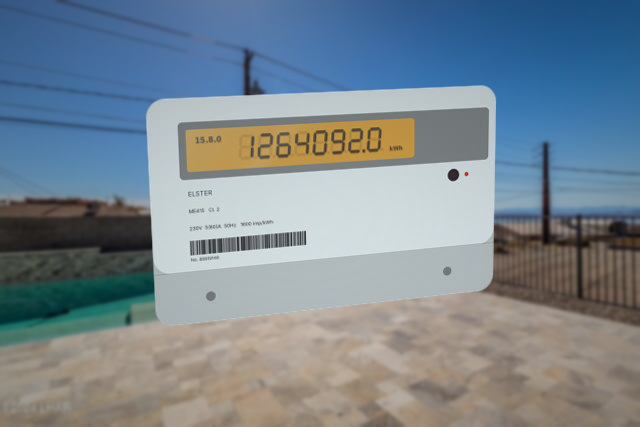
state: 1264092.0 kWh
